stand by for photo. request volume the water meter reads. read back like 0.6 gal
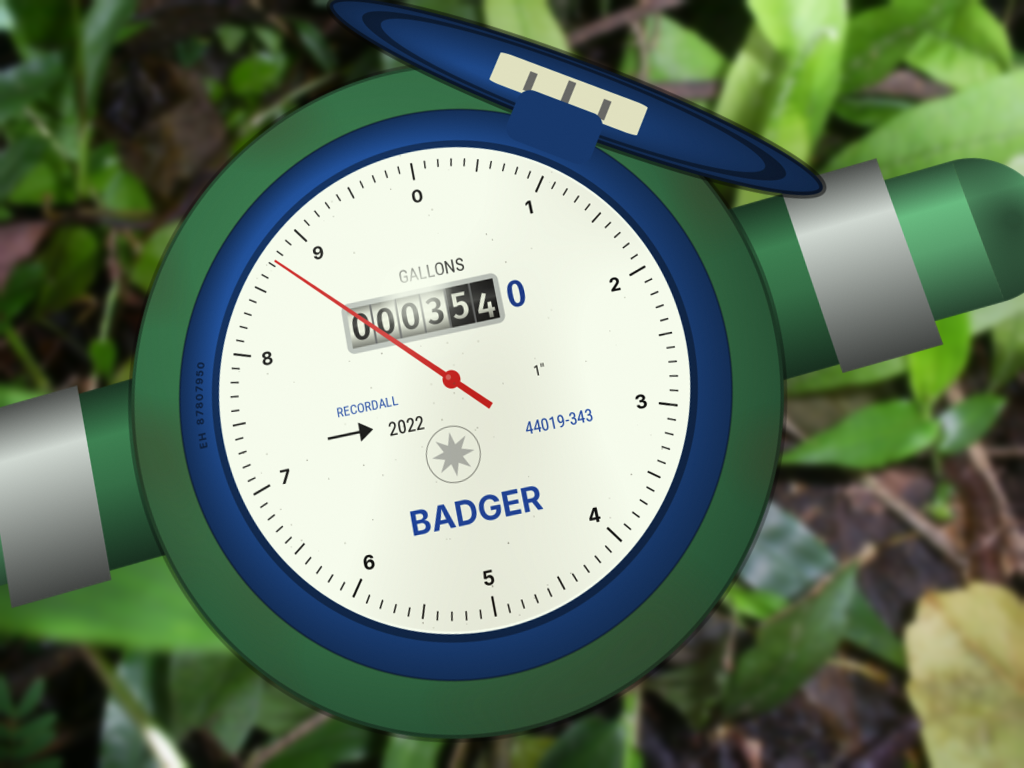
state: 3538.7 gal
